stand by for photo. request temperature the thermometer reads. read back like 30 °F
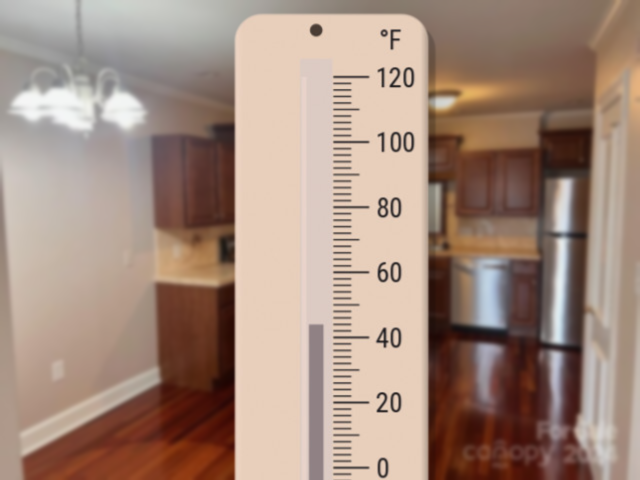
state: 44 °F
